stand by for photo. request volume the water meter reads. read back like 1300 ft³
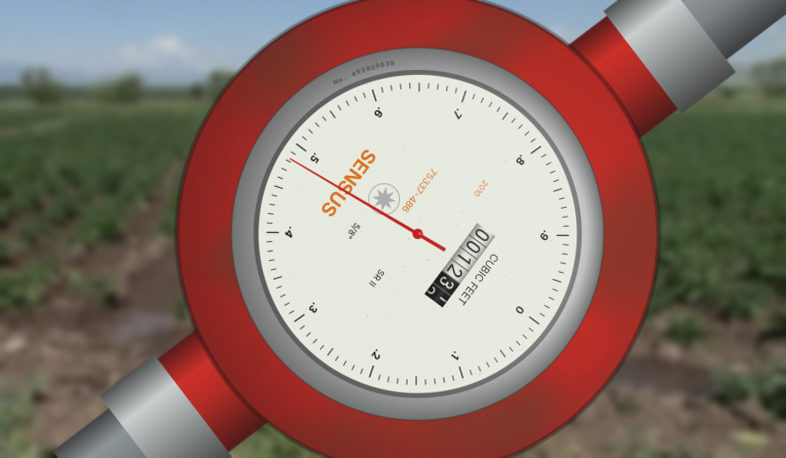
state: 1231.48 ft³
